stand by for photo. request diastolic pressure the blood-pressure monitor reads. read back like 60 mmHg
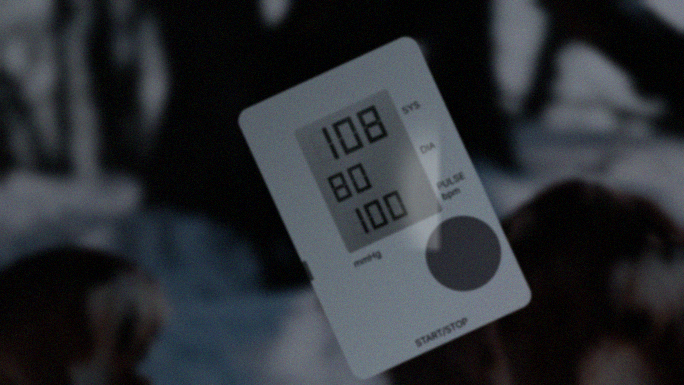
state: 80 mmHg
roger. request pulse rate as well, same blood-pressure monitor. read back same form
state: 100 bpm
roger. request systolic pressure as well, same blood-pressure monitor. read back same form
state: 108 mmHg
